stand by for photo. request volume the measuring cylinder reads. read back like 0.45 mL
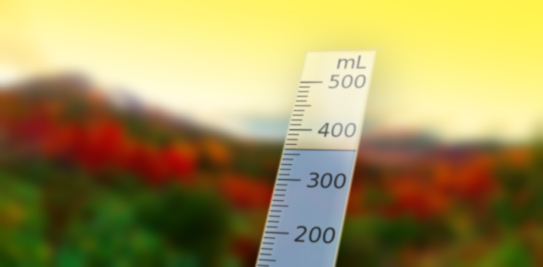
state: 360 mL
